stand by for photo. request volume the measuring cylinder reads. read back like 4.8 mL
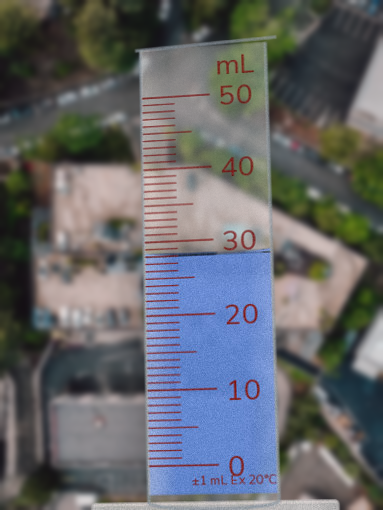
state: 28 mL
